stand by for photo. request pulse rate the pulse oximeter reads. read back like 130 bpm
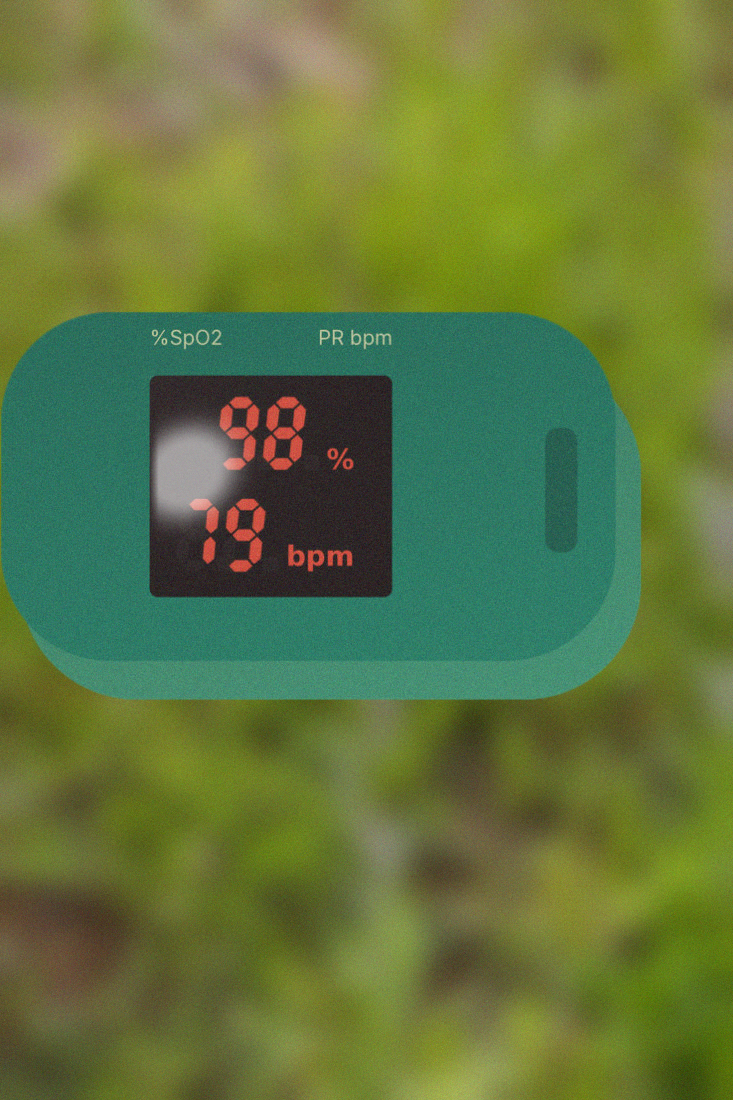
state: 79 bpm
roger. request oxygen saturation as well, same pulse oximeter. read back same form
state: 98 %
